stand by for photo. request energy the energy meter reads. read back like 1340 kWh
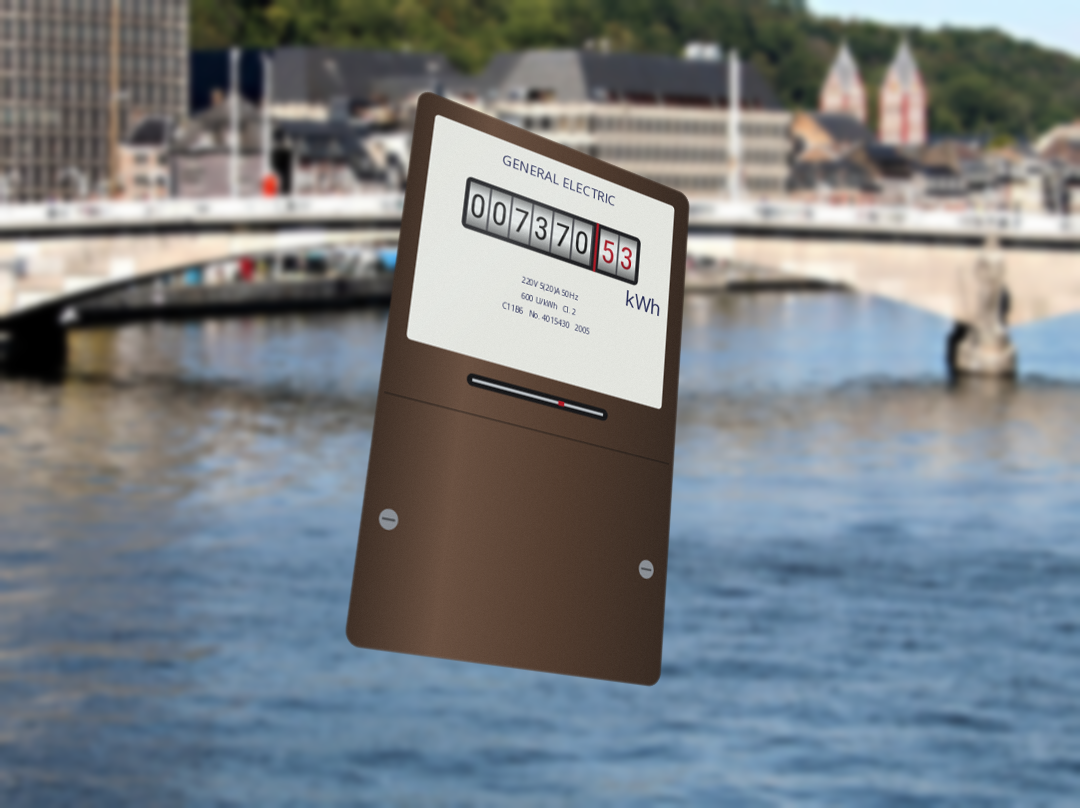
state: 7370.53 kWh
